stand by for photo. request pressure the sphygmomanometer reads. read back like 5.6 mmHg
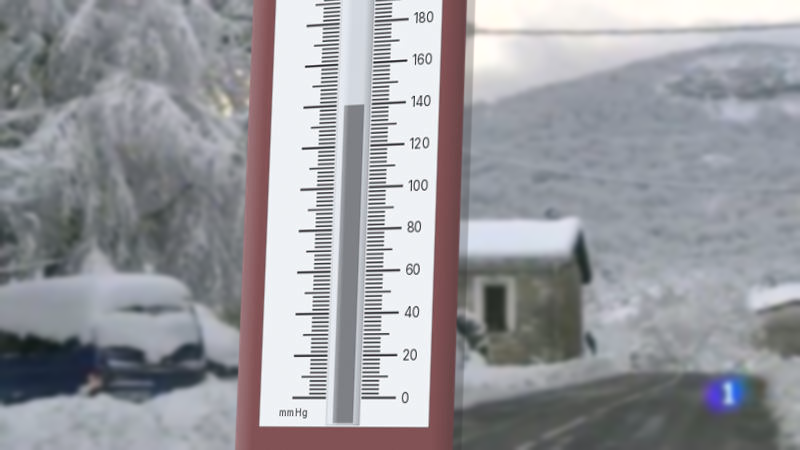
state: 140 mmHg
